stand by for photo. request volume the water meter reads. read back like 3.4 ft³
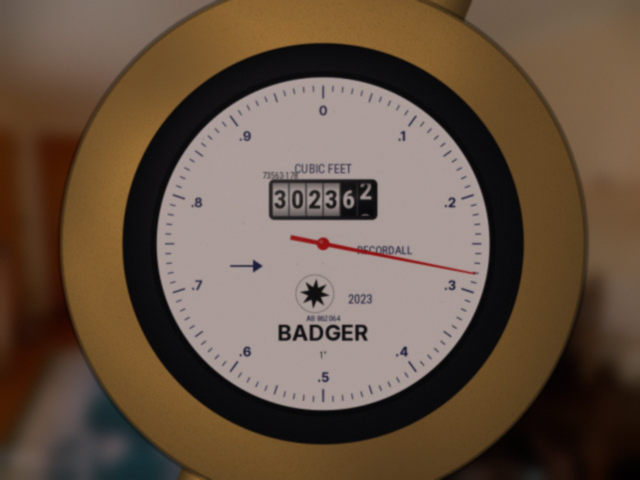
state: 302362.28 ft³
